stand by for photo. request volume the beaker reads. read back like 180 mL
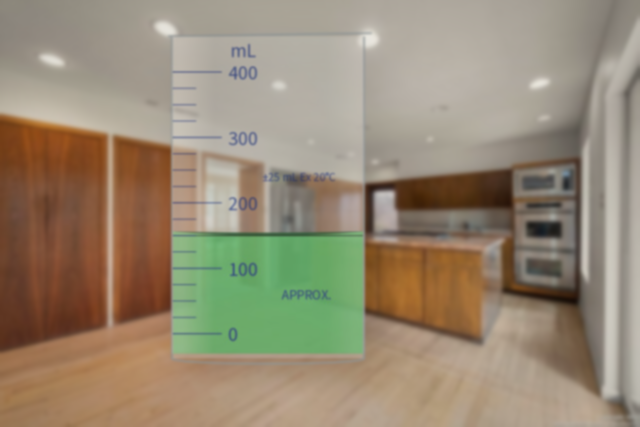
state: 150 mL
